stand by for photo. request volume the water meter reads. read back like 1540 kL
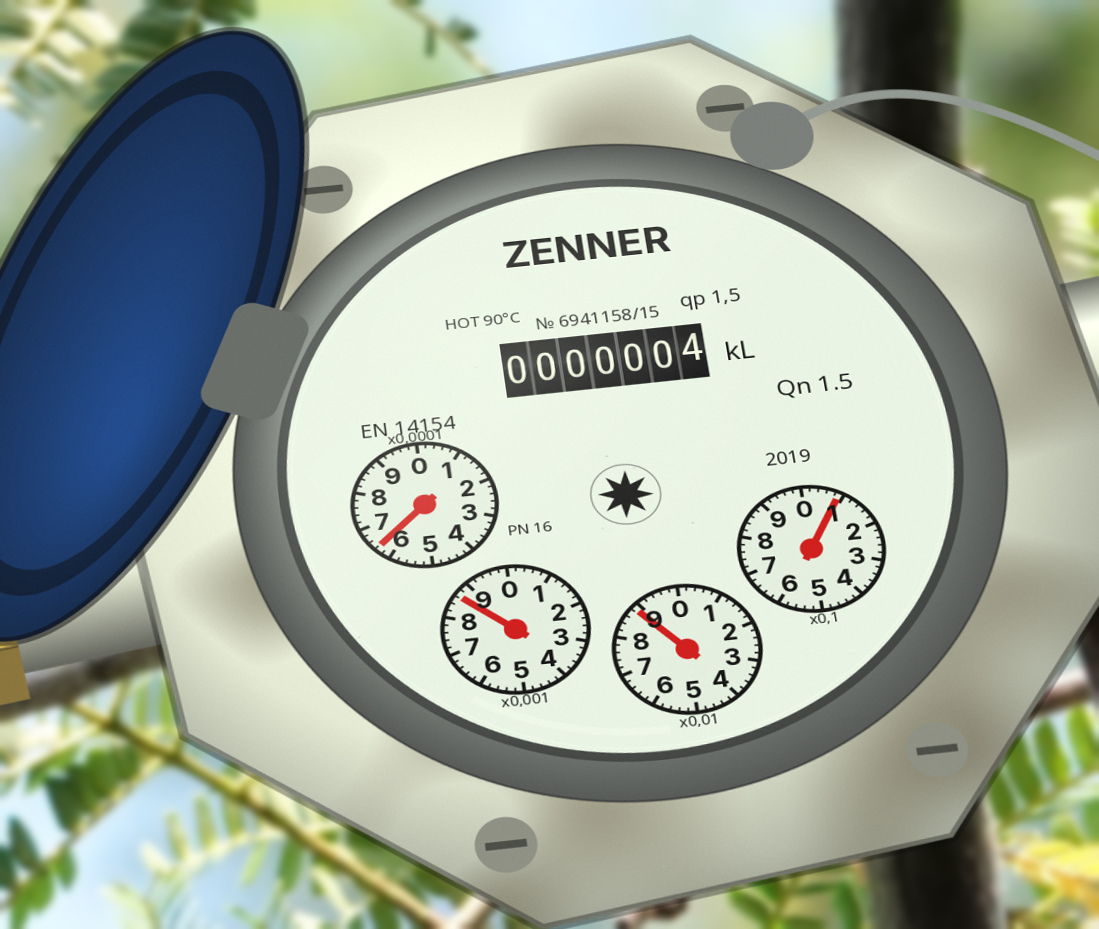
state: 4.0886 kL
